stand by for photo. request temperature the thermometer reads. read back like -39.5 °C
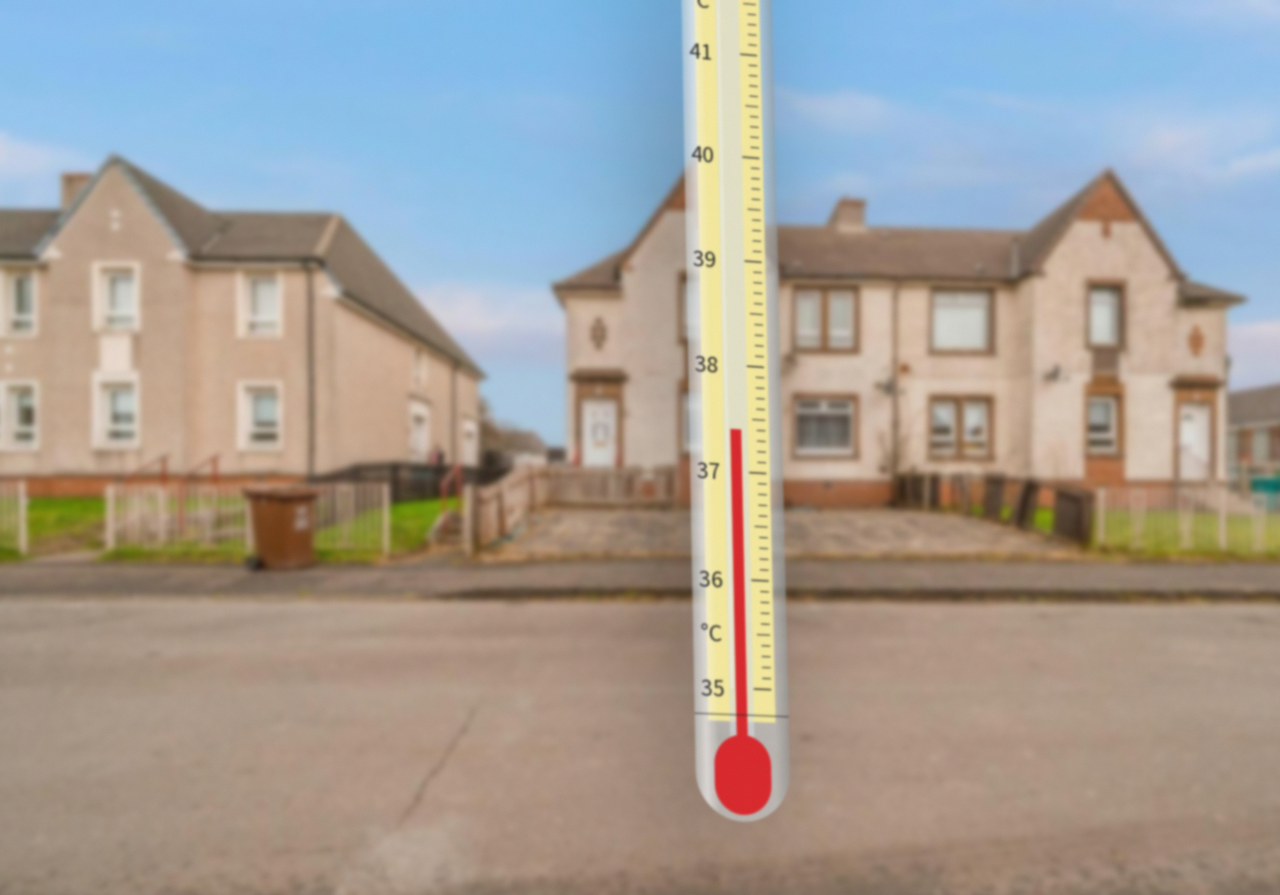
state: 37.4 °C
